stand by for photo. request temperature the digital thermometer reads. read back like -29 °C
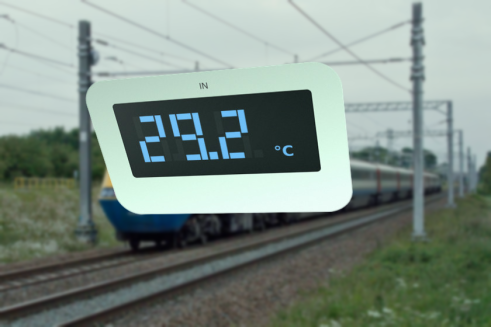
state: 29.2 °C
